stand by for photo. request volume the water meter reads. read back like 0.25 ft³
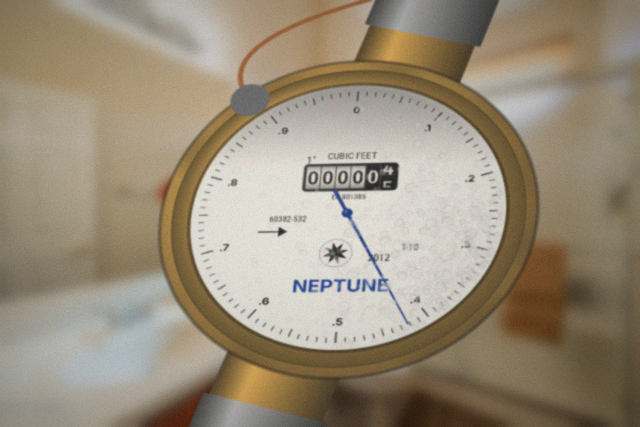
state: 4.42 ft³
